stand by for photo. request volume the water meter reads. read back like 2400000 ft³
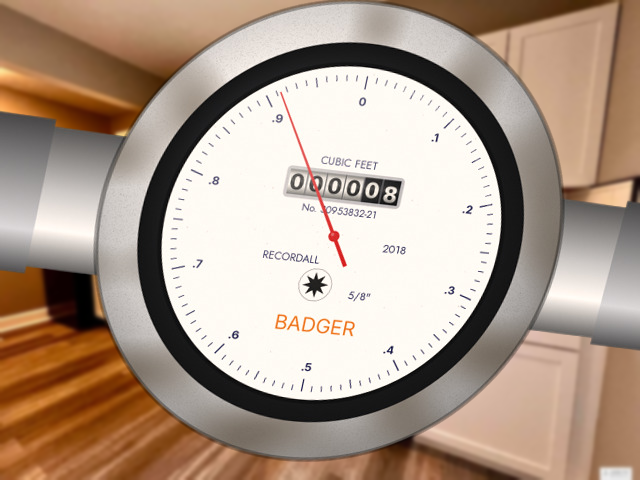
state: 7.91 ft³
